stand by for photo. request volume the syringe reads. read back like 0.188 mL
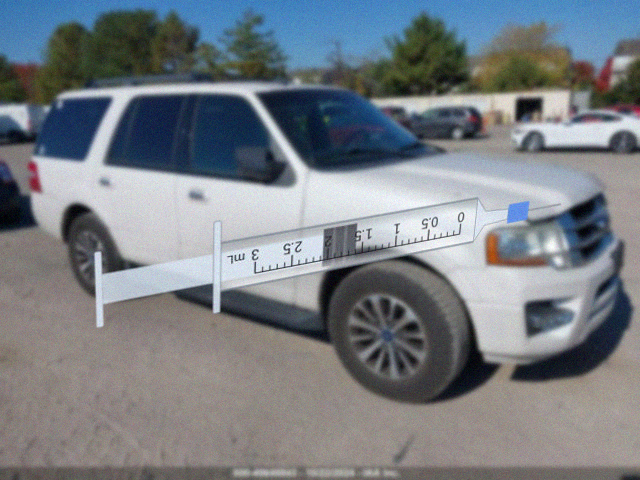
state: 1.6 mL
